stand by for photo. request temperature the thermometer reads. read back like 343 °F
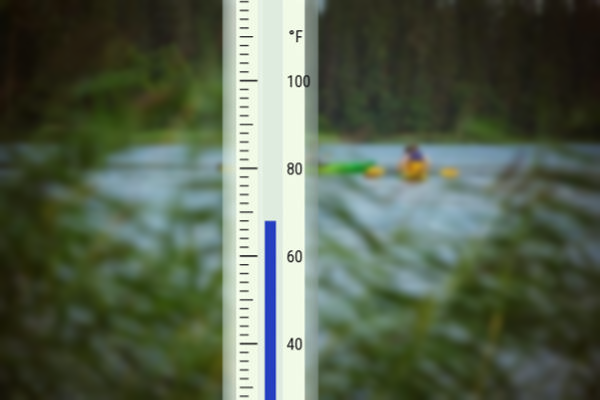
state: 68 °F
